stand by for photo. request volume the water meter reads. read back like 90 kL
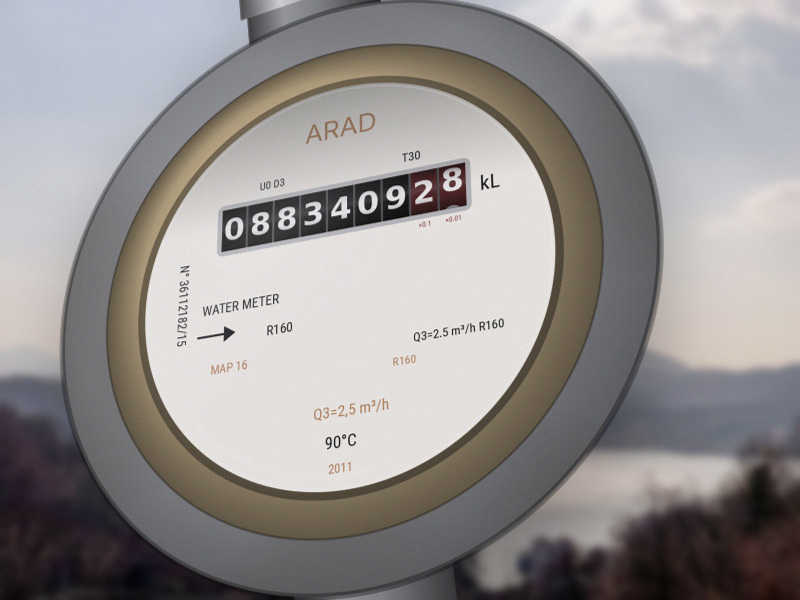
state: 883409.28 kL
